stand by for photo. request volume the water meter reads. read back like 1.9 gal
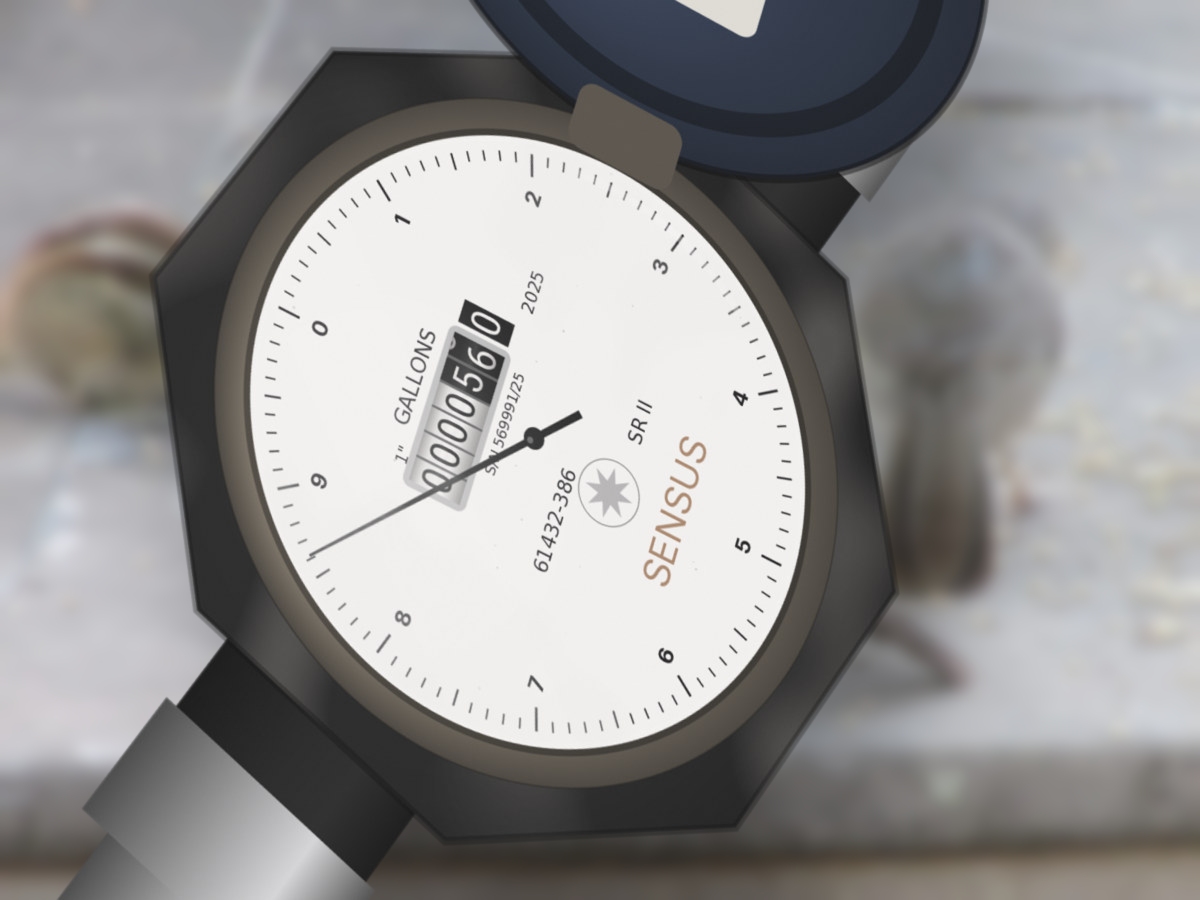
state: 558.6 gal
